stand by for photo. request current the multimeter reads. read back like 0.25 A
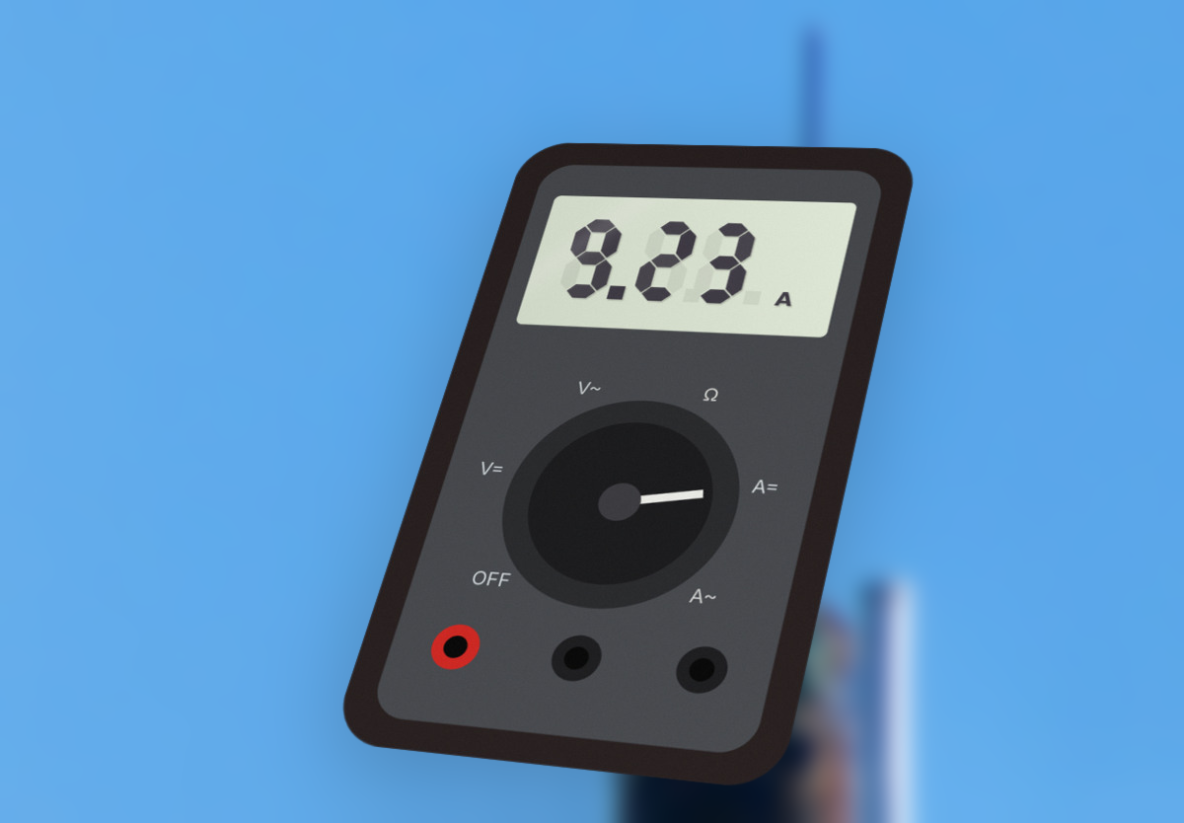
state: 9.23 A
